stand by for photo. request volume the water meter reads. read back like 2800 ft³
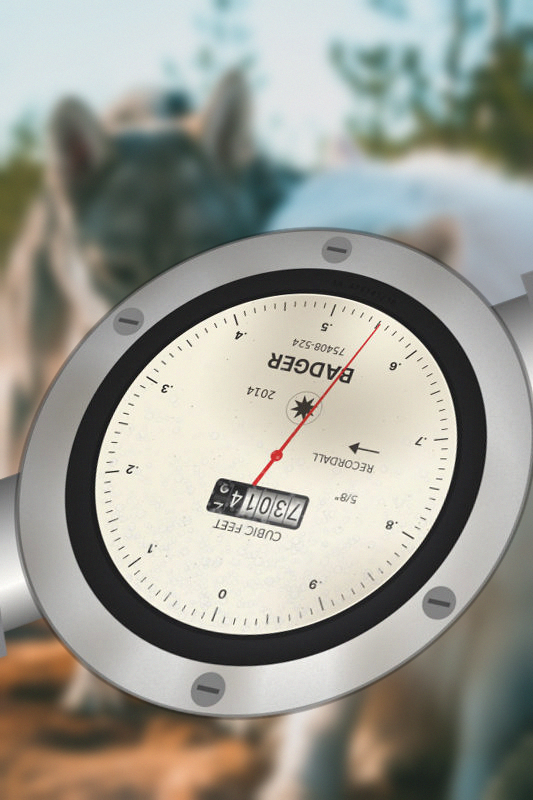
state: 730142.55 ft³
